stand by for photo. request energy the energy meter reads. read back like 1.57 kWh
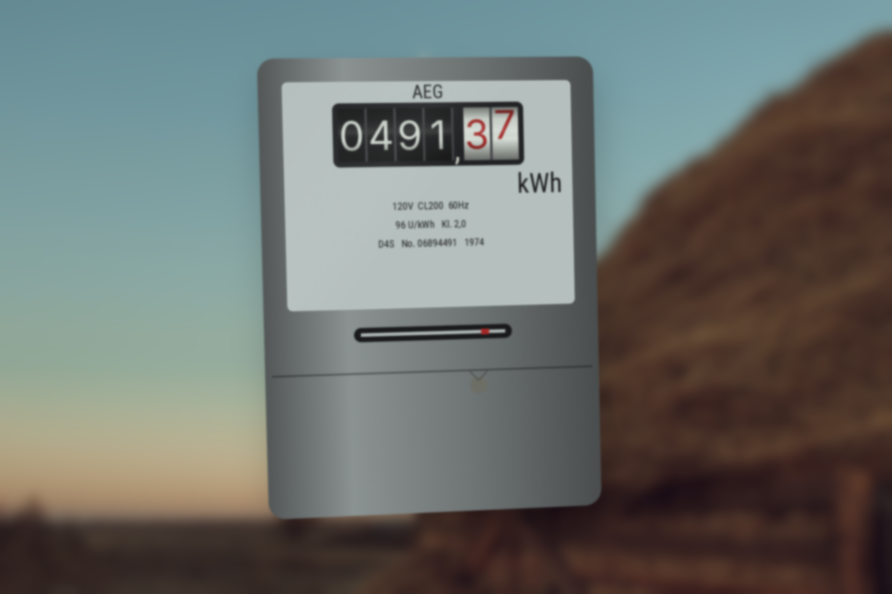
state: 491.37 kWh
